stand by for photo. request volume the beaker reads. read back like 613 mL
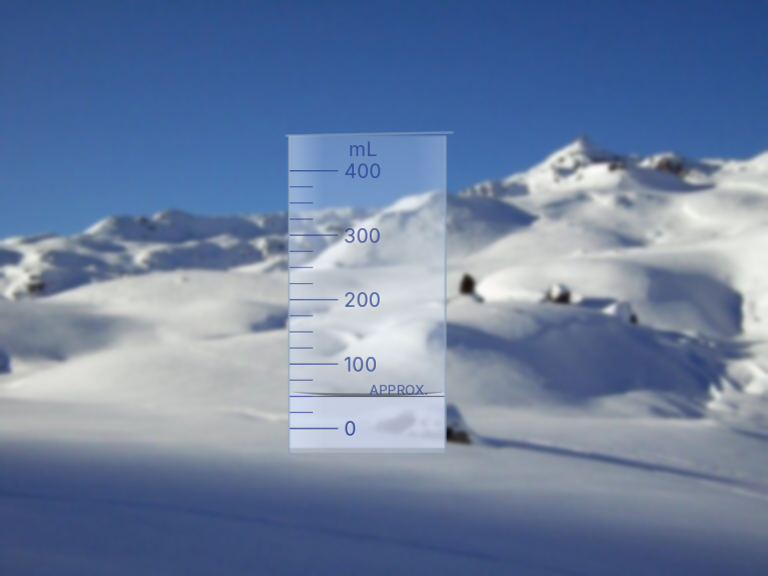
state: 50 mL
